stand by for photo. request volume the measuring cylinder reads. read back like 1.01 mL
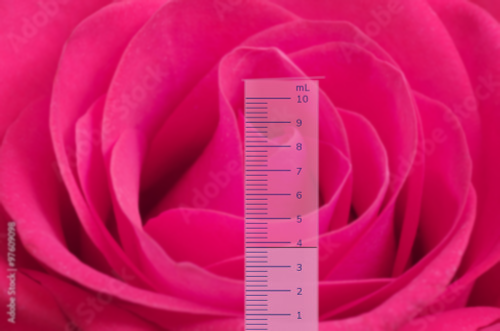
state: 3.8 mL
